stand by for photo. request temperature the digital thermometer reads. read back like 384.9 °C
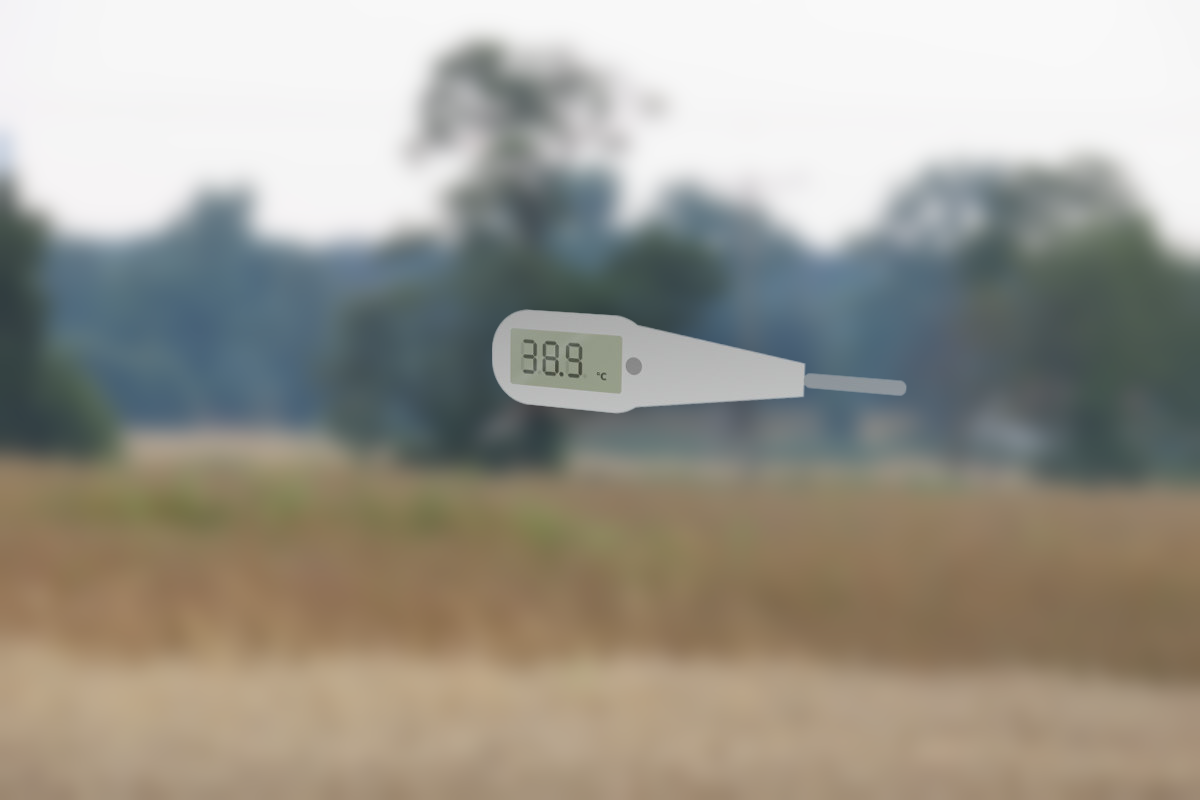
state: 38.9 °C
